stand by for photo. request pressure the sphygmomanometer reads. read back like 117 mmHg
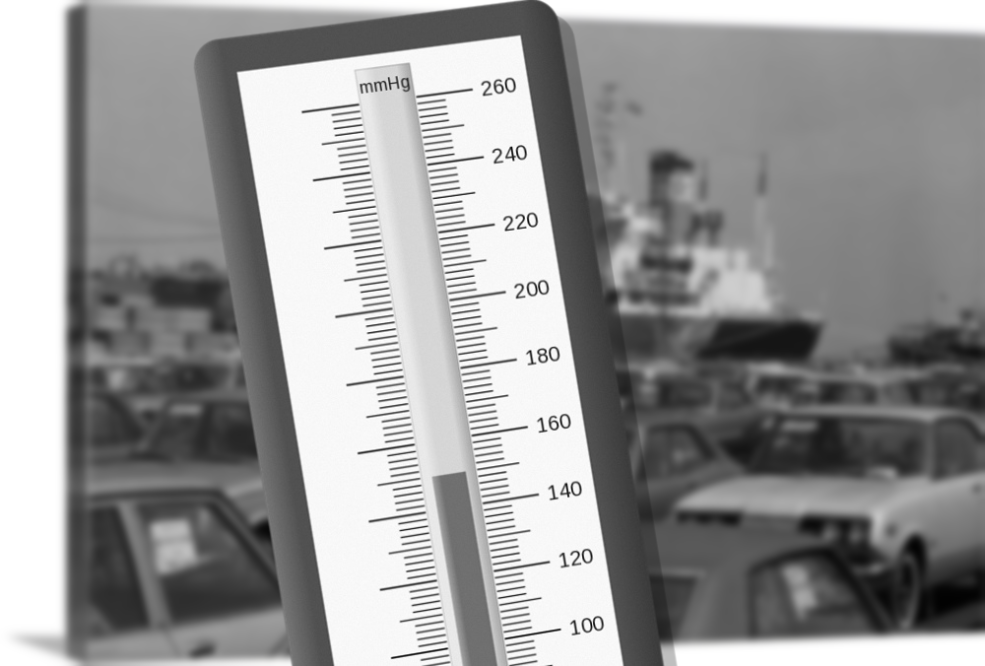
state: 150 mmHg
